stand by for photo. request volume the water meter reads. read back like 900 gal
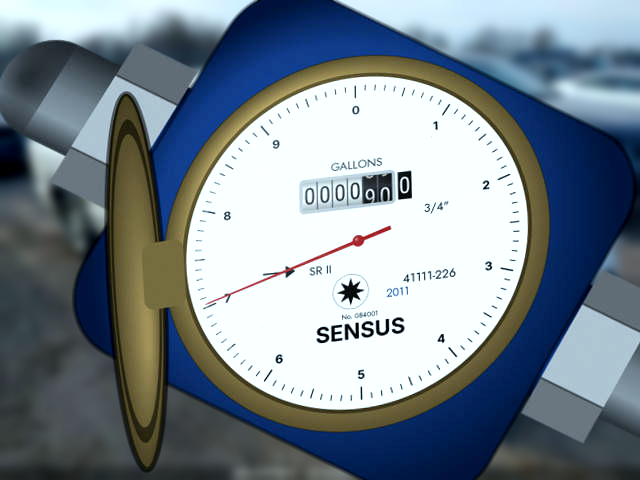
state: 897.0 gal
